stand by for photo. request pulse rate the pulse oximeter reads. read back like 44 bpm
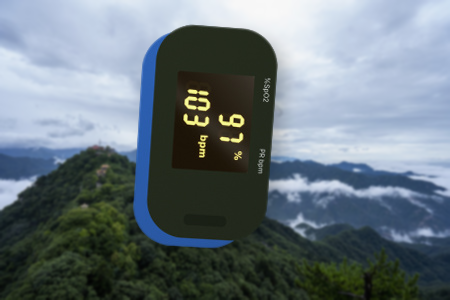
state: 103 bpm
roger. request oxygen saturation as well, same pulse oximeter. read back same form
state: 97 %
